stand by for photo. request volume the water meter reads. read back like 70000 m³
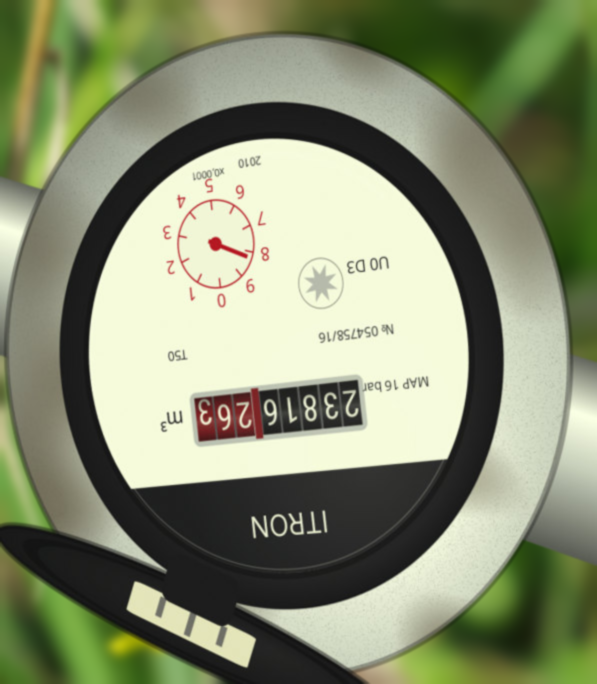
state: 23816.2628 m³
